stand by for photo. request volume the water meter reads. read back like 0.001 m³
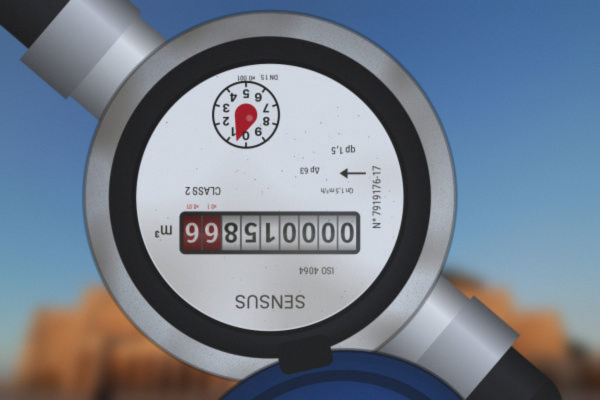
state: 158.660 m³
